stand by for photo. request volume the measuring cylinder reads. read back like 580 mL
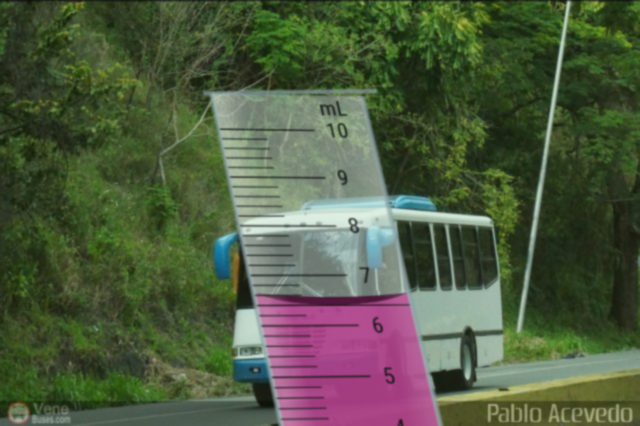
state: 6.4 mL
